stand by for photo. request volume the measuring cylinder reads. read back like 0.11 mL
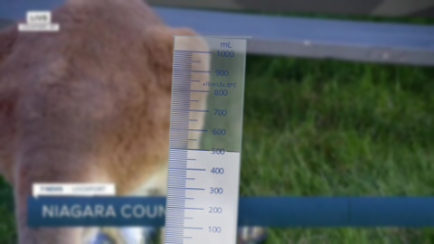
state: 500 mL
